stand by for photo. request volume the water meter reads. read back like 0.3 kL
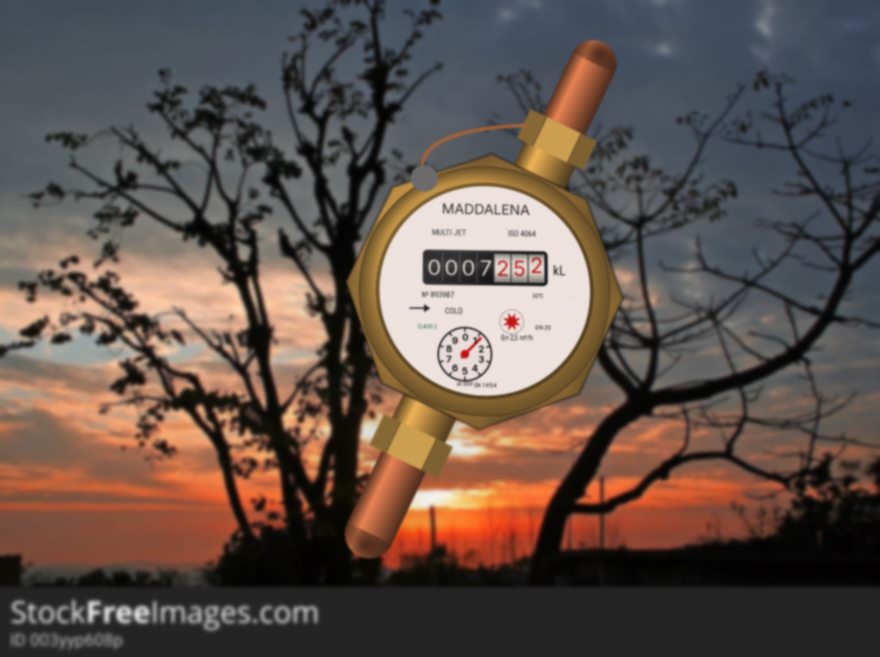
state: 7.2521 kL
